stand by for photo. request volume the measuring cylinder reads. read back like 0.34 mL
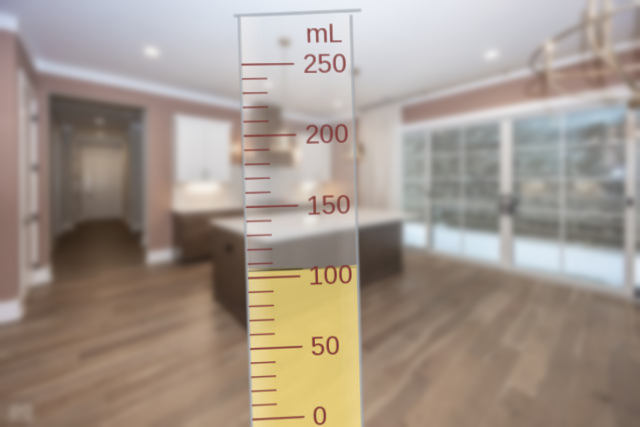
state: 105 mL
